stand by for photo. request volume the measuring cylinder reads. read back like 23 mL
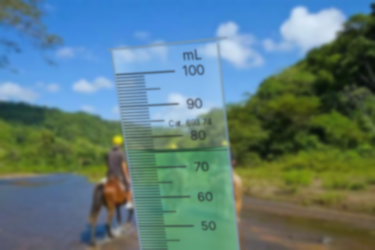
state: 75 mL
